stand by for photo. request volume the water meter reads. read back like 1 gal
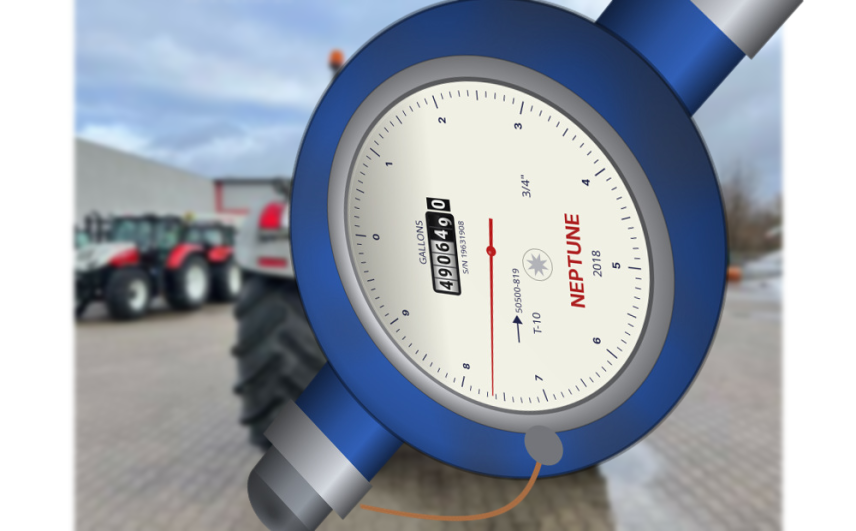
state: 4906487.6 gal
